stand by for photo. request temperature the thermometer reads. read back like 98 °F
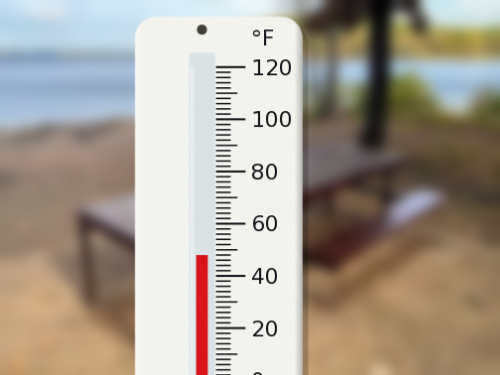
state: 48 °F
